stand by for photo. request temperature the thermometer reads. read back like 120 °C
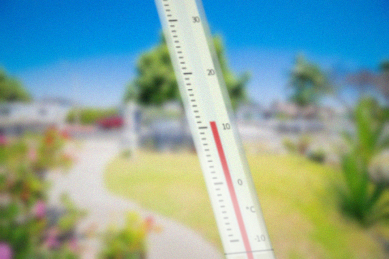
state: 11 °C
